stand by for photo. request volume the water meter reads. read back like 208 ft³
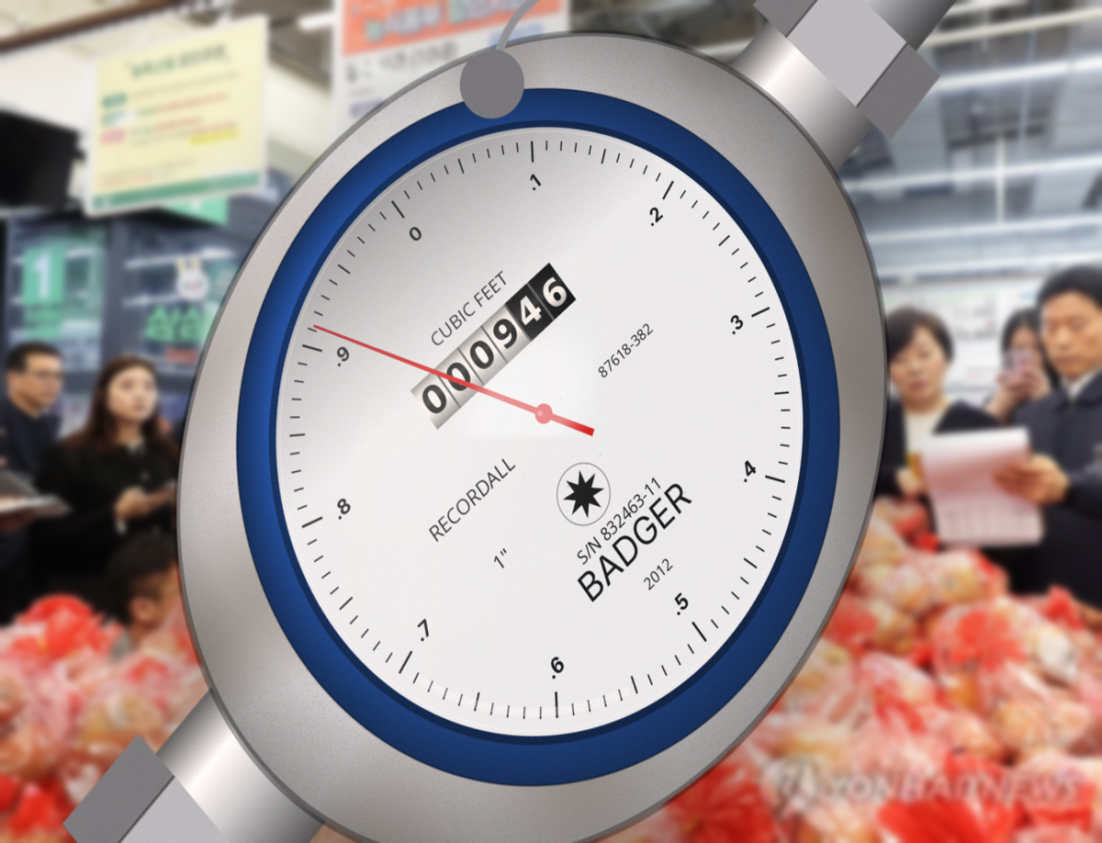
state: 945.91 ft³
